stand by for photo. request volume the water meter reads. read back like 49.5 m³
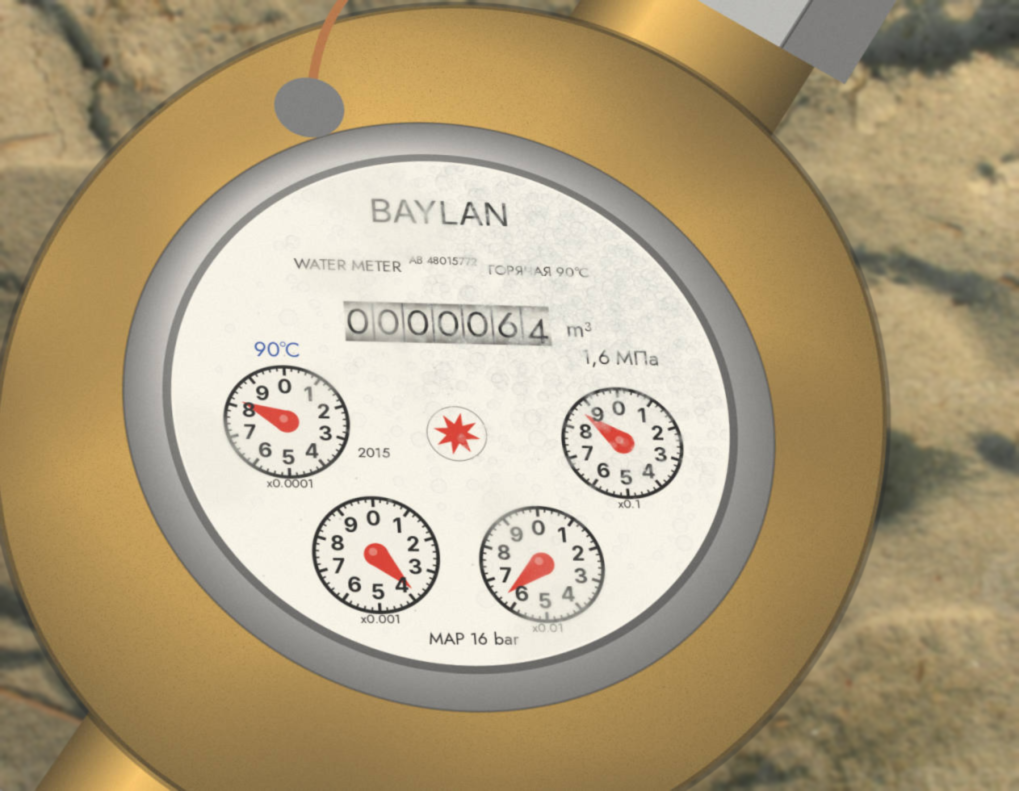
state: 63.8638 m³
